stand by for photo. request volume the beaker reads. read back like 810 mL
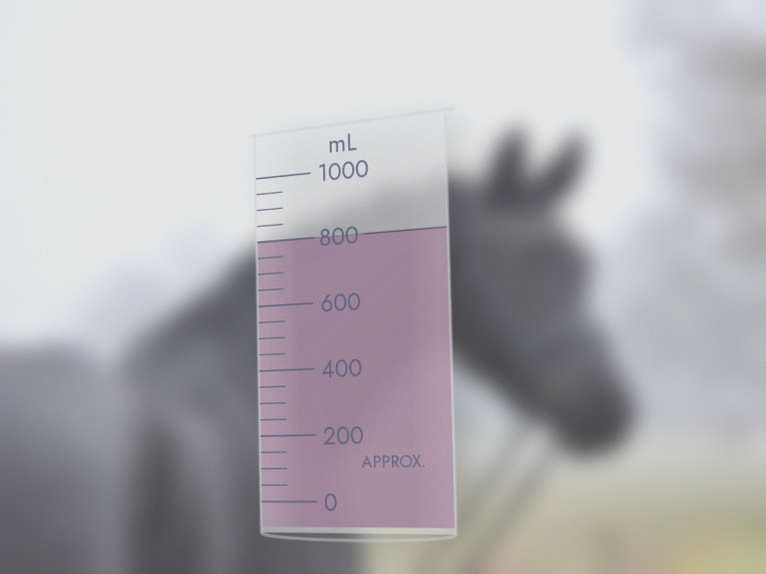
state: 800 mL
